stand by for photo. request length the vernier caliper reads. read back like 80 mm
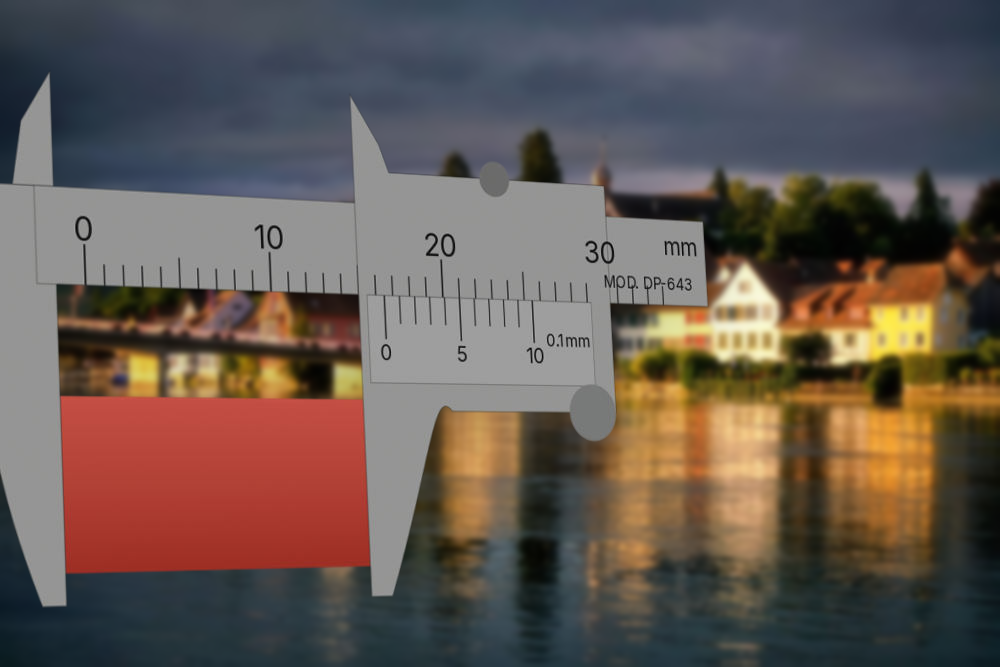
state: 16.5 mm
